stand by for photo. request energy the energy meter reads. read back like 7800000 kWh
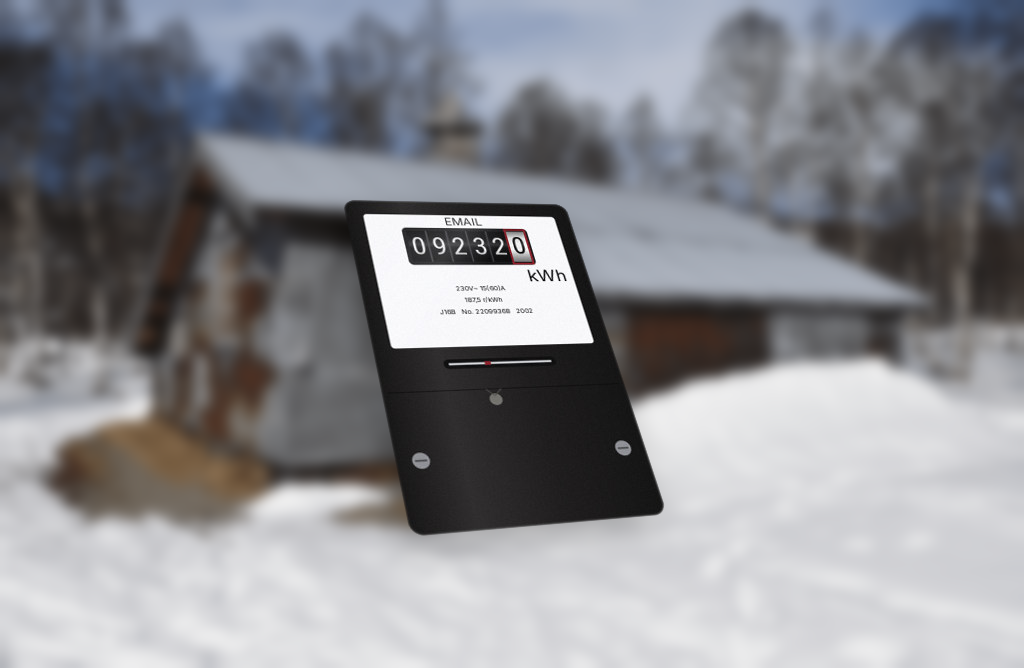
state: 9232.0 kWh
